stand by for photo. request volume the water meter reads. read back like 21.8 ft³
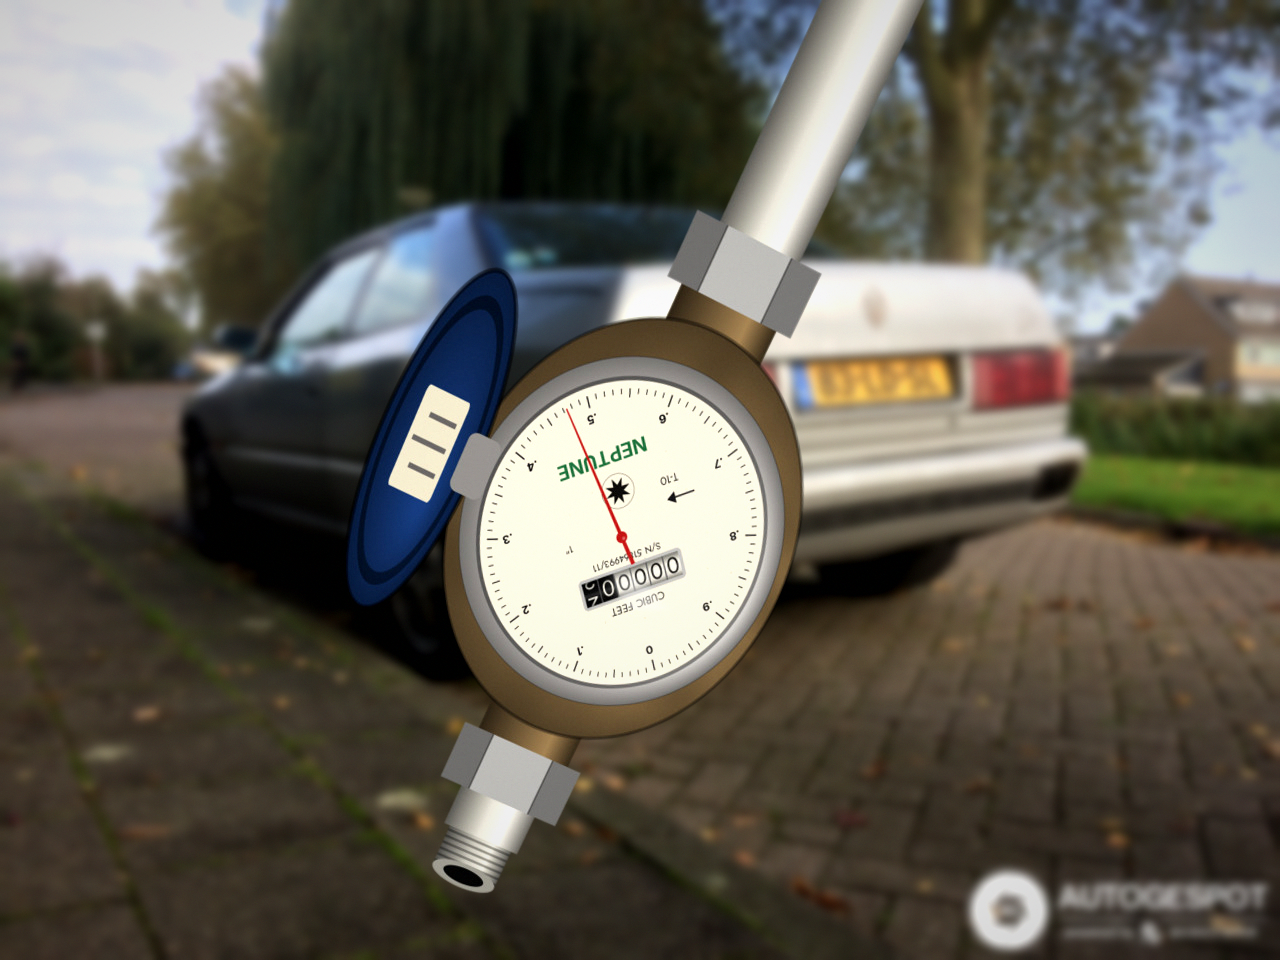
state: 2.47 ft³
